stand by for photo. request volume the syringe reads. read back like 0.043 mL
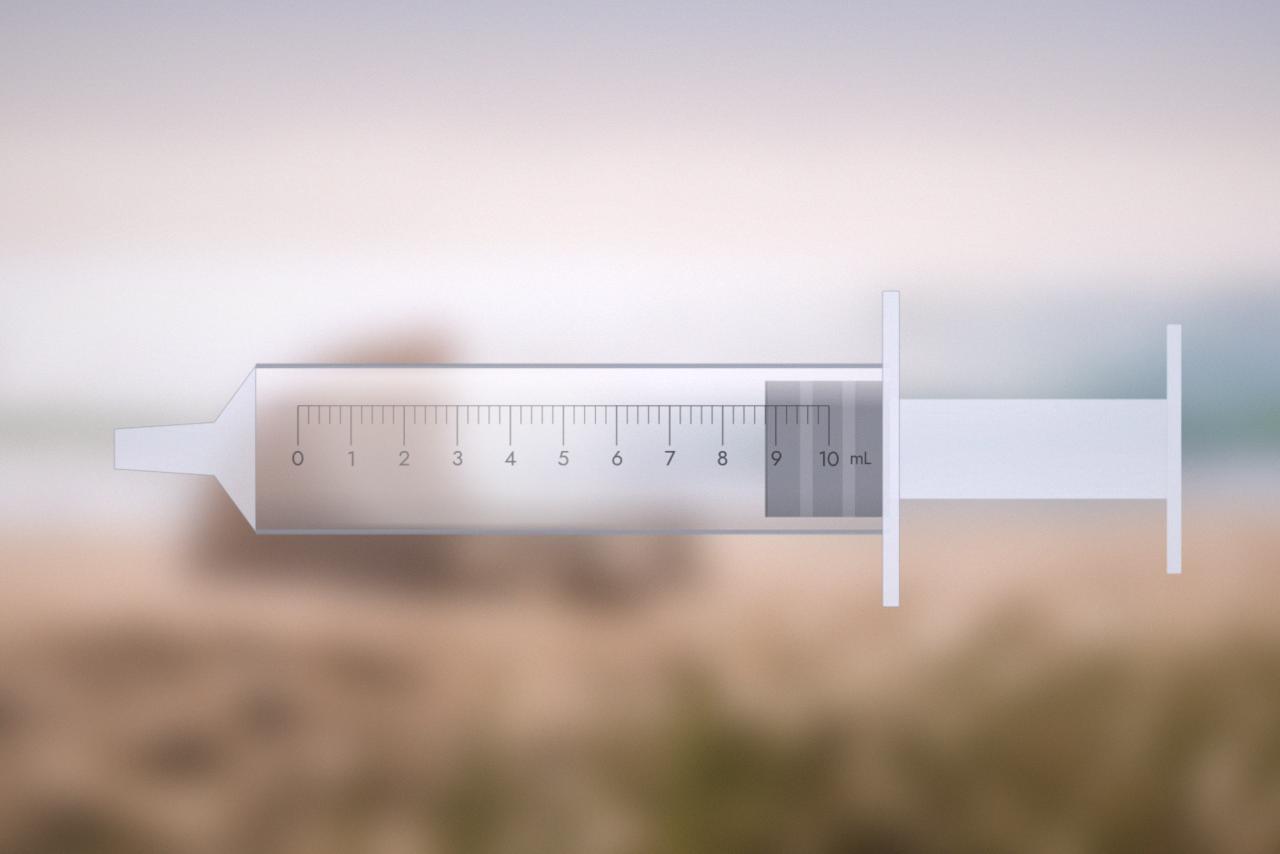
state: 8.8 mL
